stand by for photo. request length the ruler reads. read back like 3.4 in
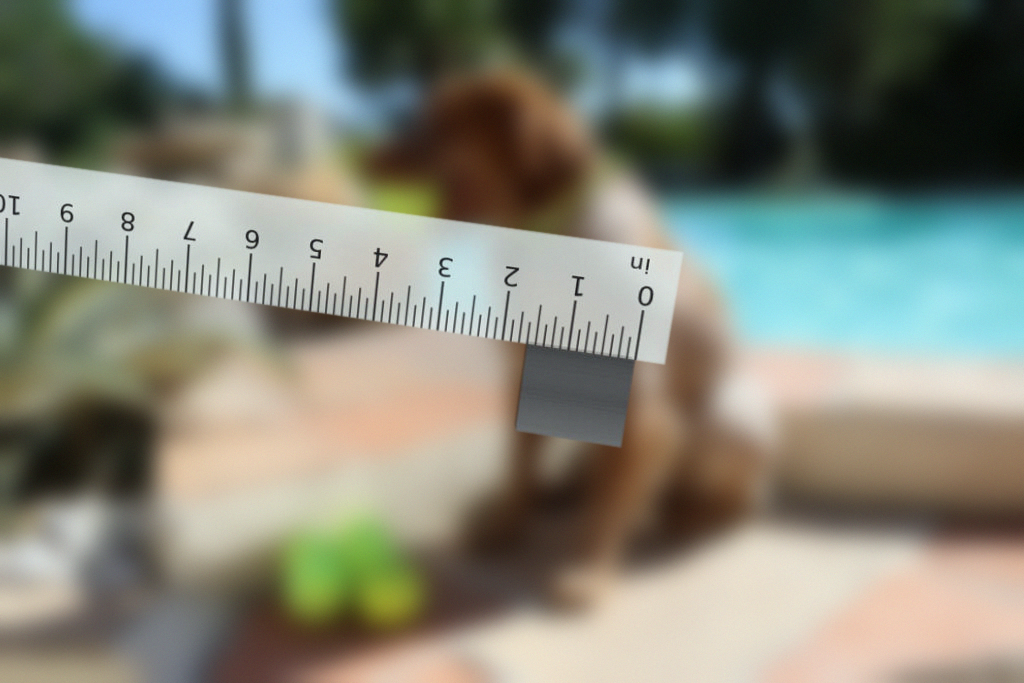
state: 1.625 in
